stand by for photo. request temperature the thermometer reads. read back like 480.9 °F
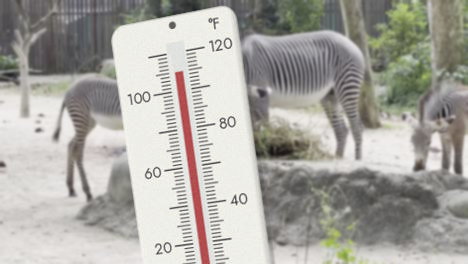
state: 110 °F
